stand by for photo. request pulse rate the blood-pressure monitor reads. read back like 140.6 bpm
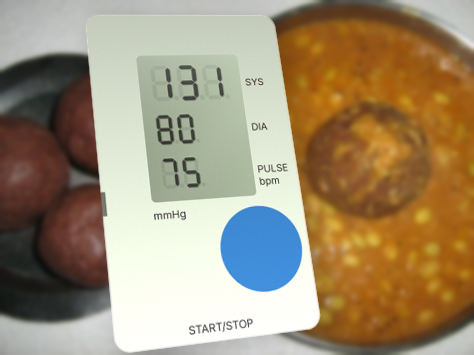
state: 75 bpm
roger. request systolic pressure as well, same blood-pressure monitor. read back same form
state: 131 mmHg
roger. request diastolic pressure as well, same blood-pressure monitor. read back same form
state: 80 mmHg
